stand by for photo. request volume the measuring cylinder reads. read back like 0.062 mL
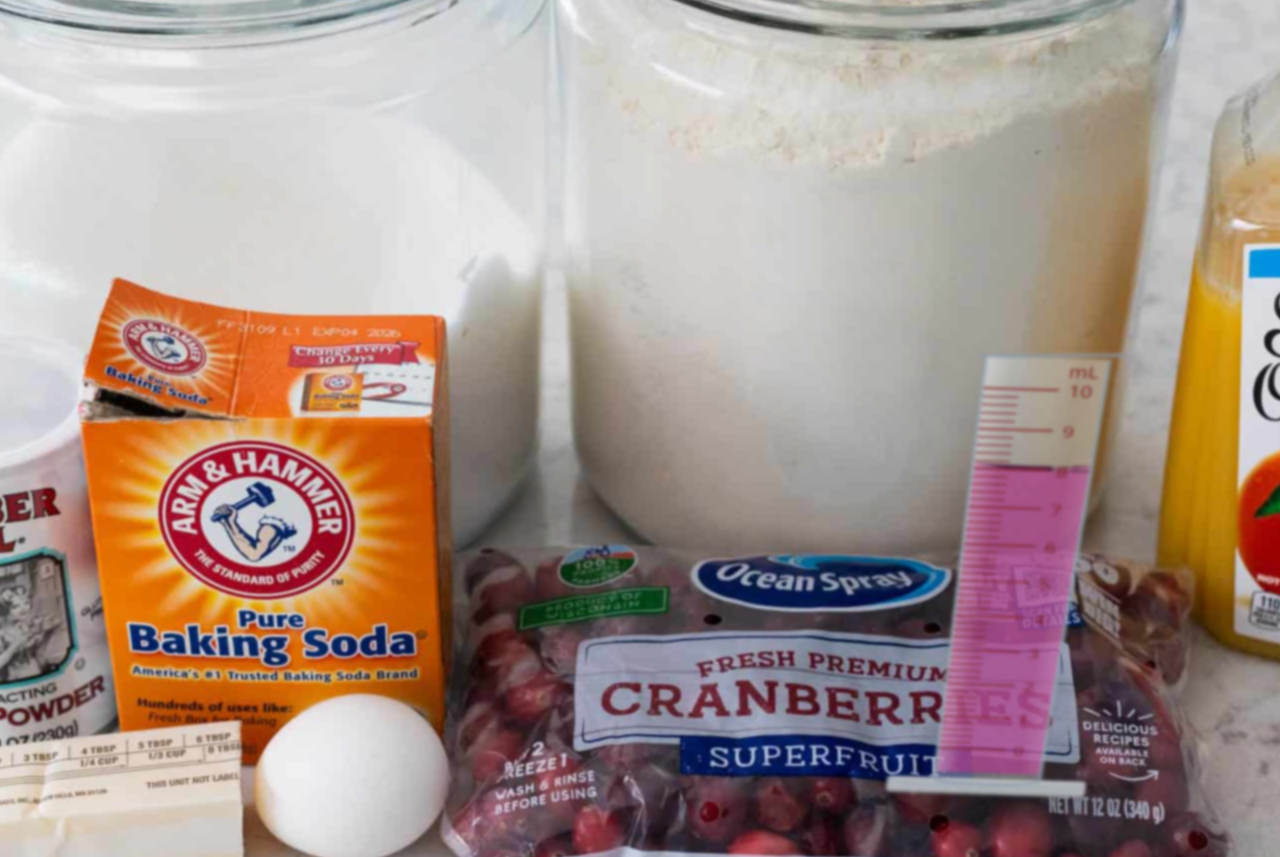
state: 8 mL
